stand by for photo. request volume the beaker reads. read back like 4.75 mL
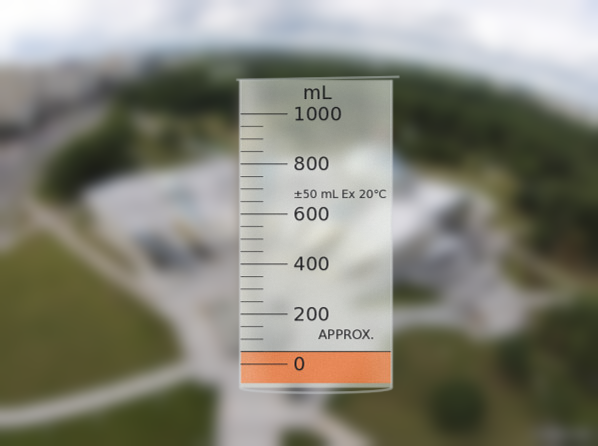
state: 50 mL
